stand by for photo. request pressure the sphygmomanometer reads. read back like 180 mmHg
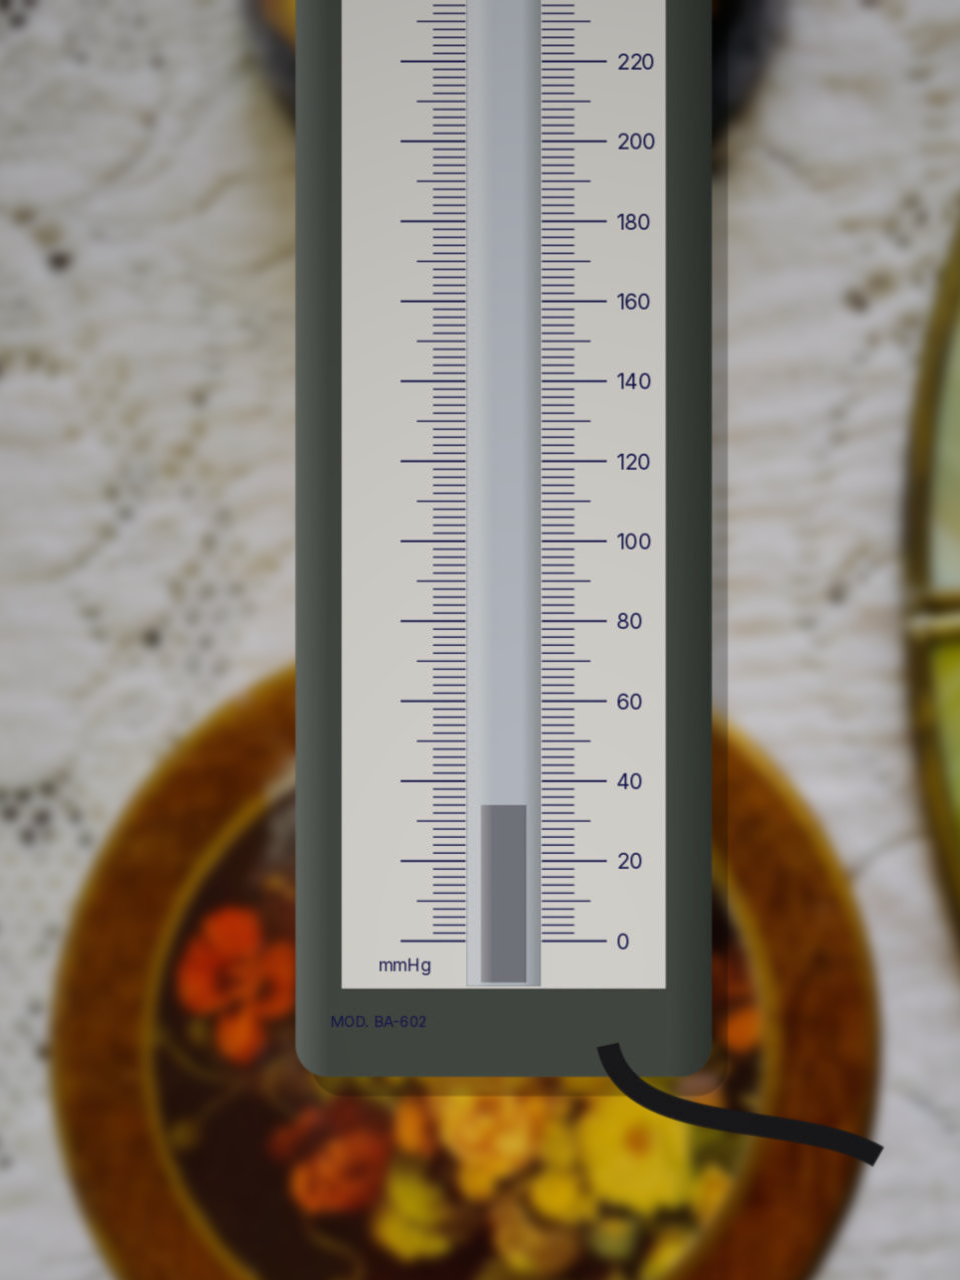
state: 34 mmHg
